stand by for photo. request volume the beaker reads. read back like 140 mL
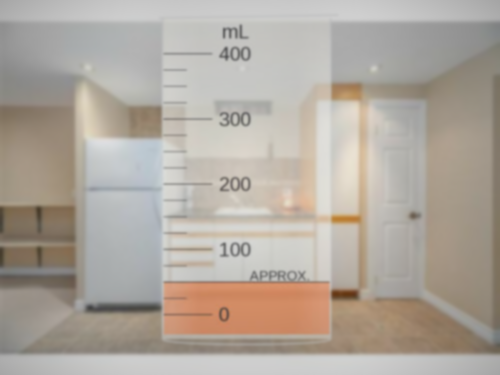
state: 50 mL
